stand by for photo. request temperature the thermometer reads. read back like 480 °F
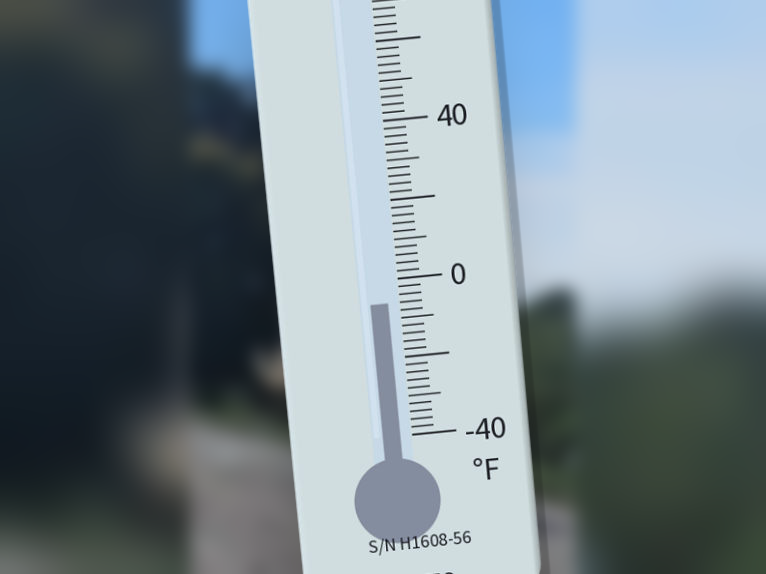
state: -6 °F
